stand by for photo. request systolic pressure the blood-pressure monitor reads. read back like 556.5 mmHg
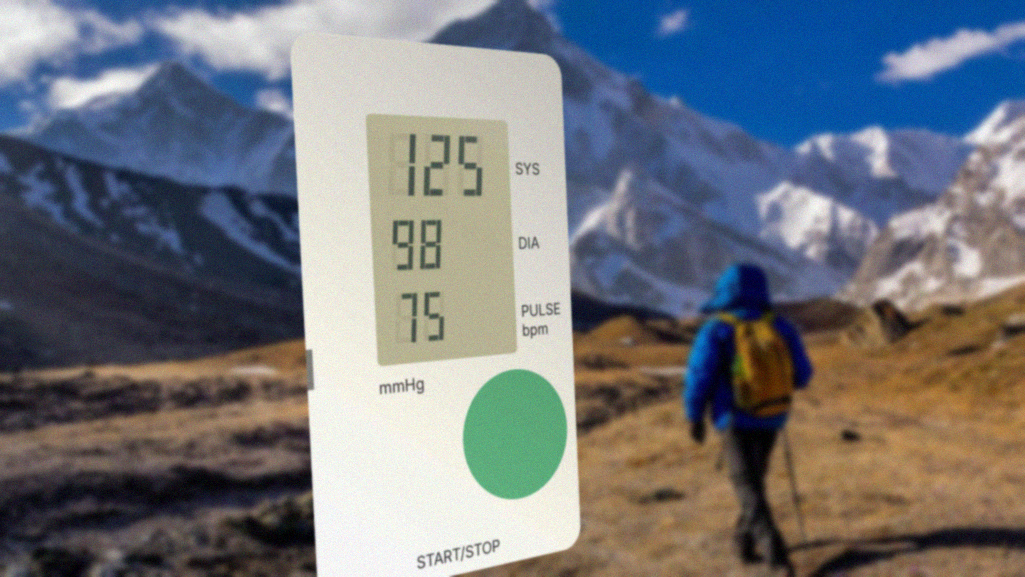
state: 125 mmHg
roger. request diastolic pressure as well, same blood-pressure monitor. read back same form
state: 98 mmHg
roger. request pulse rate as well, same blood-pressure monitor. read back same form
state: 75 bpm
